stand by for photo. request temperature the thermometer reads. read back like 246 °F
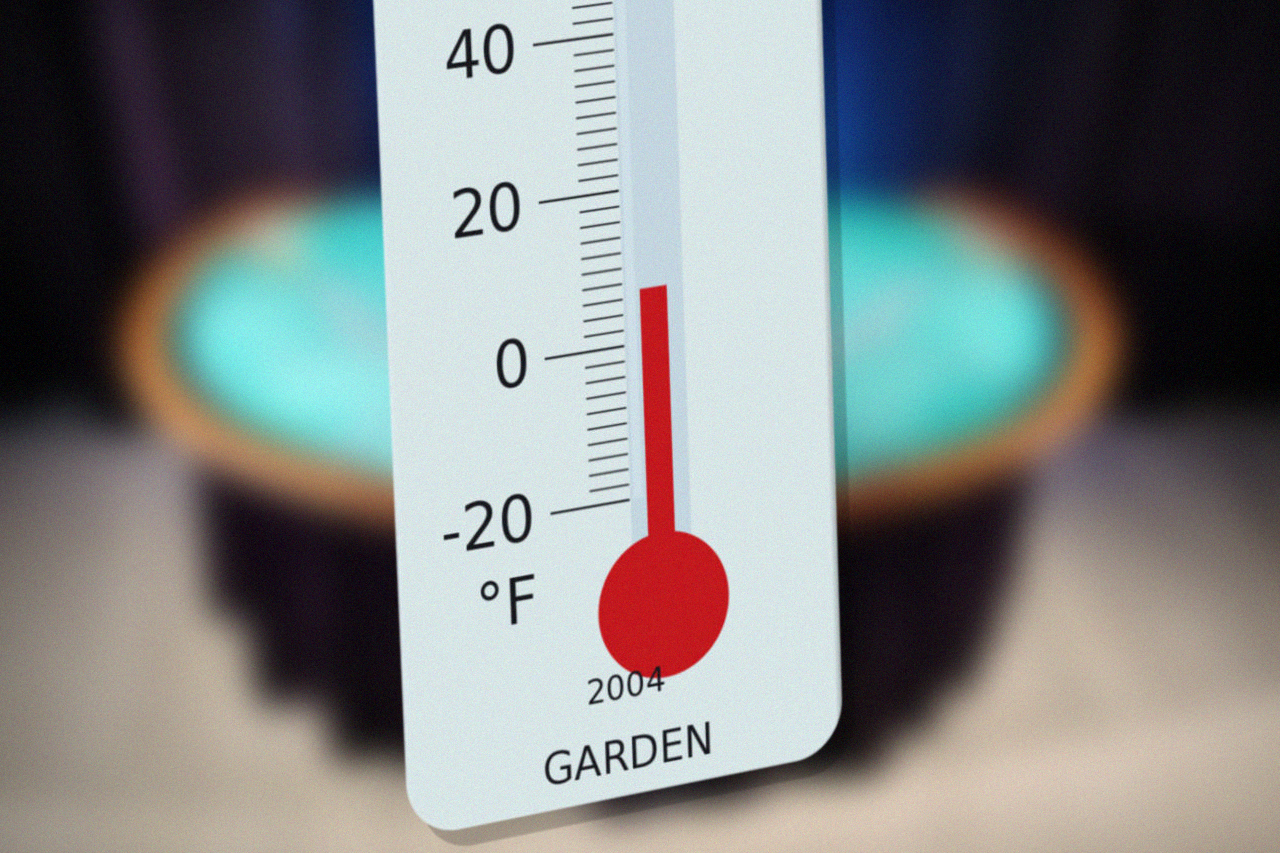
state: 7 °F
